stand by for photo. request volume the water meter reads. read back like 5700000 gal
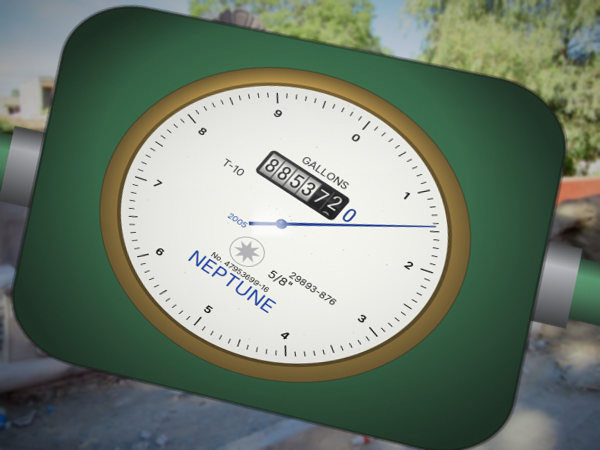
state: 8853721.4 gal
